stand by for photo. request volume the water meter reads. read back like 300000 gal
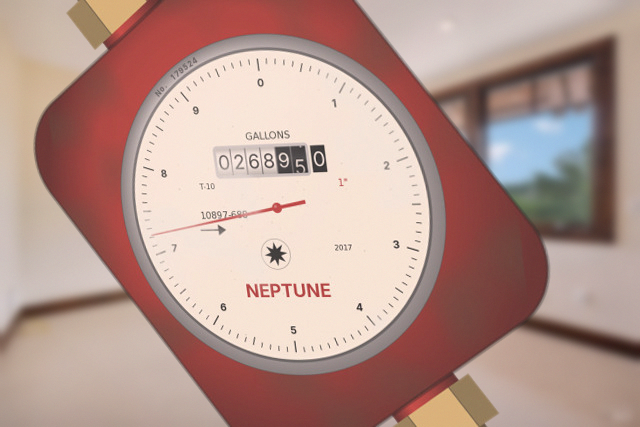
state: 268947.2 gal
